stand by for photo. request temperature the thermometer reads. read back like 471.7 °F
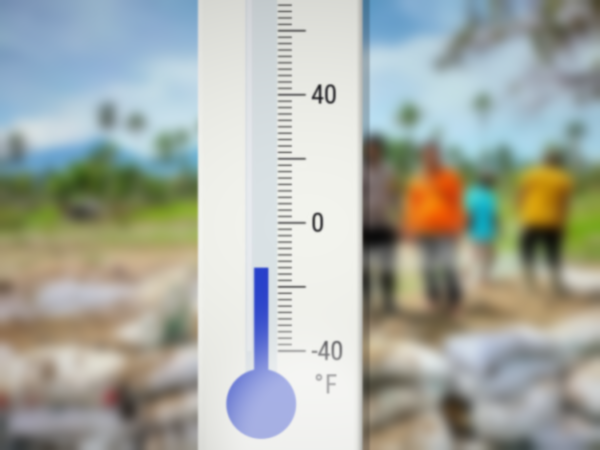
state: -14 °F
